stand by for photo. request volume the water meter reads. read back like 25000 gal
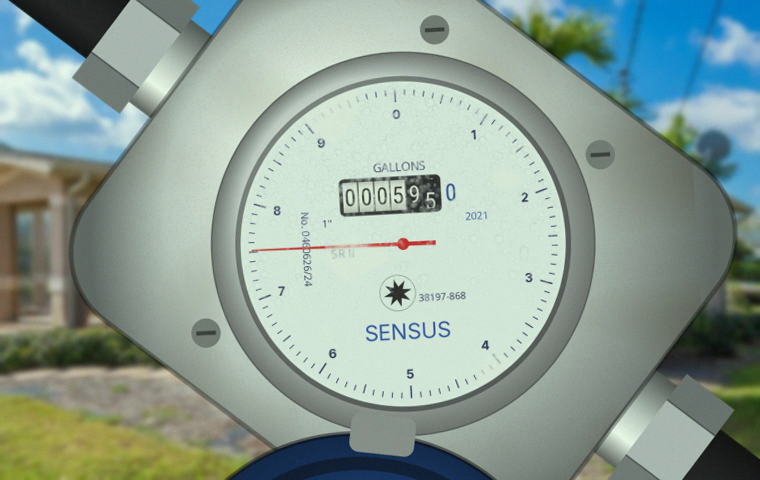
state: 5947.5 gal
